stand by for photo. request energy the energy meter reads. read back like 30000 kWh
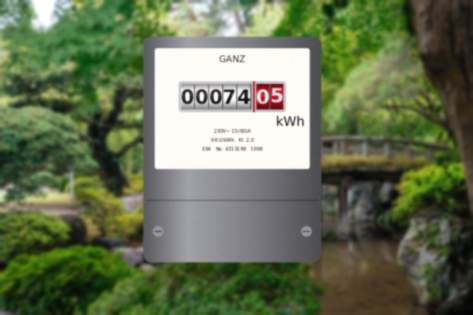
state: 74.05 kWh
